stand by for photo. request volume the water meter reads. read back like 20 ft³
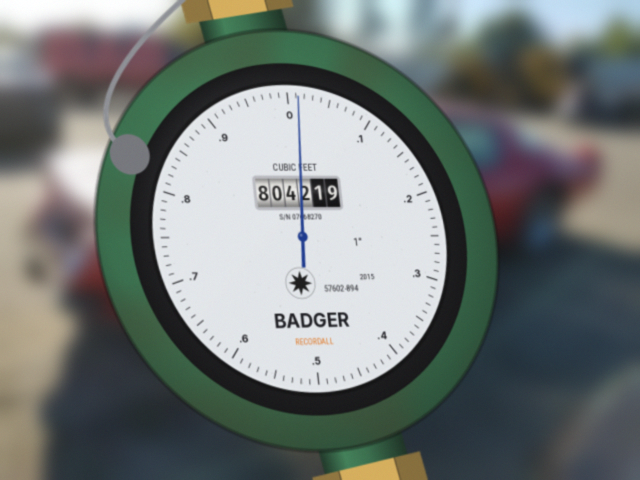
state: 804219.01 ft³
